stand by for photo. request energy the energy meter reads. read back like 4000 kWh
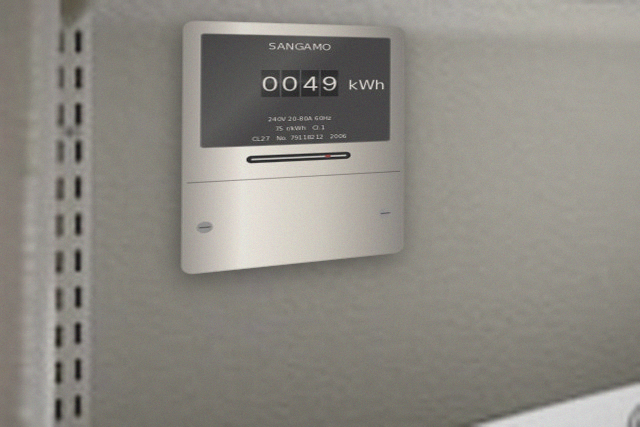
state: 49 kWh
